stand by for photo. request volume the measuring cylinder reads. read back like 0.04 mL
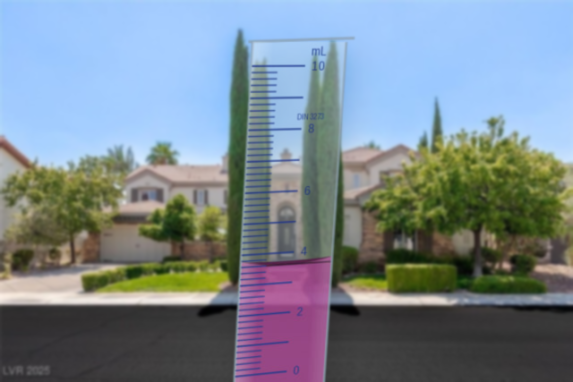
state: 3.6 mL
